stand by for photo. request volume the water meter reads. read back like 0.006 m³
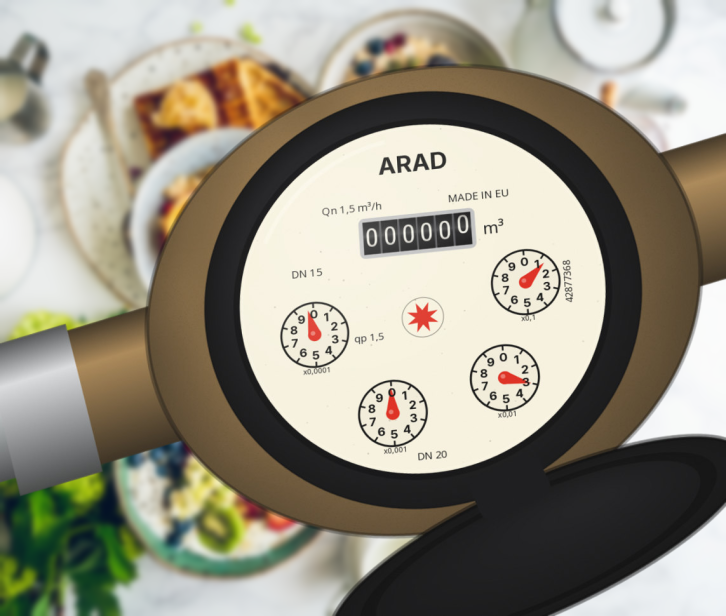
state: 0.1299 m³
